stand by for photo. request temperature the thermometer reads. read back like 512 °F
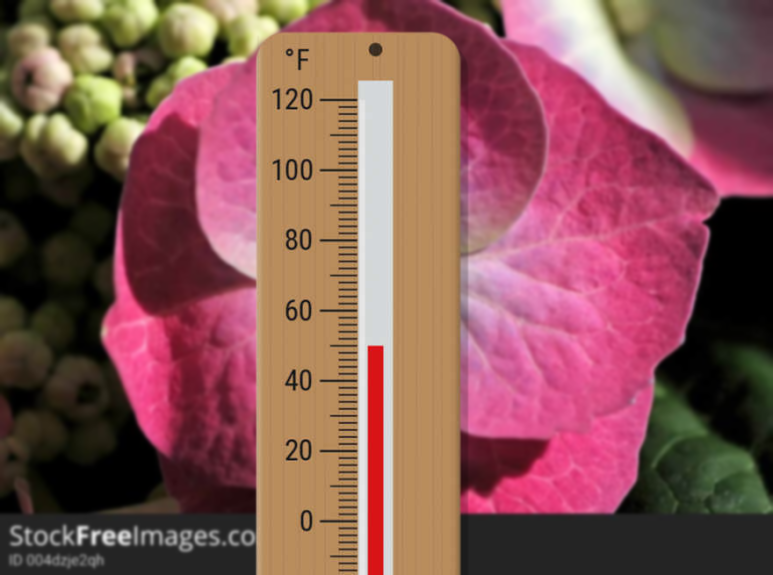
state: 50 °F
